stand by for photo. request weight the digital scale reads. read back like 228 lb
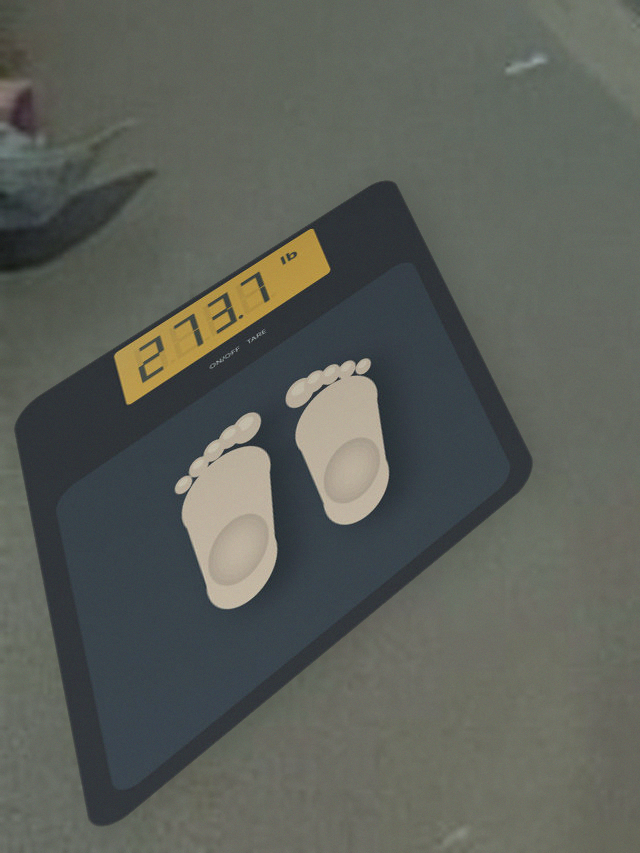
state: 273.7 lb
